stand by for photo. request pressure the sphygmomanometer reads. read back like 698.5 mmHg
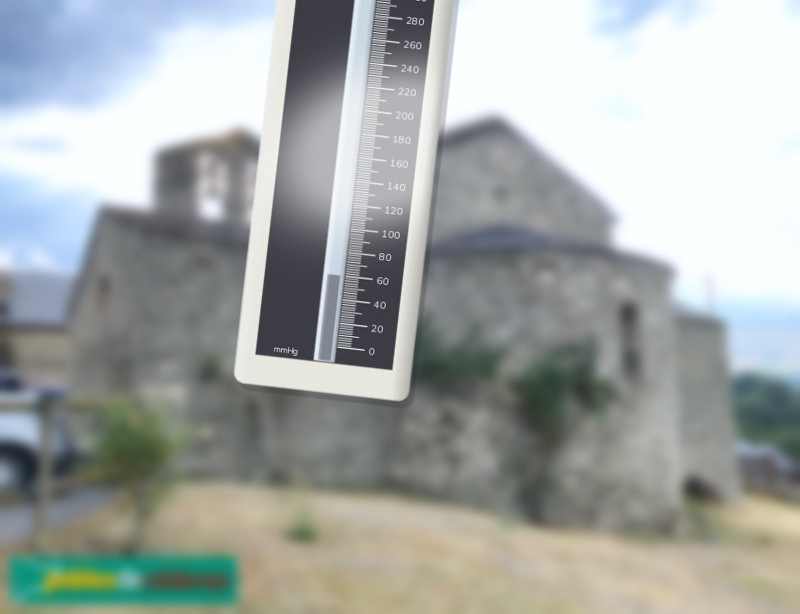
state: 60 mmHg
